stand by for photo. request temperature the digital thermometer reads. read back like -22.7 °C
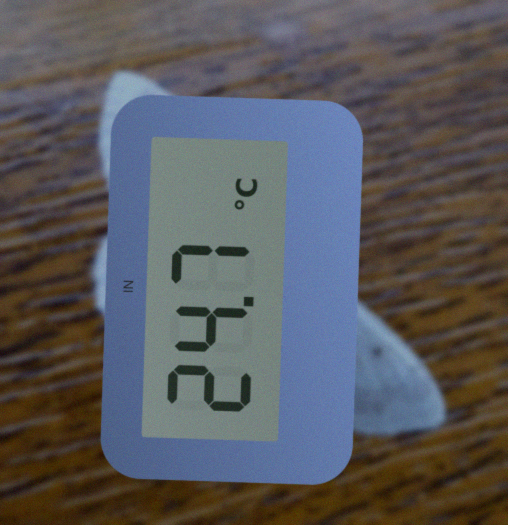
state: 24.7 °C
